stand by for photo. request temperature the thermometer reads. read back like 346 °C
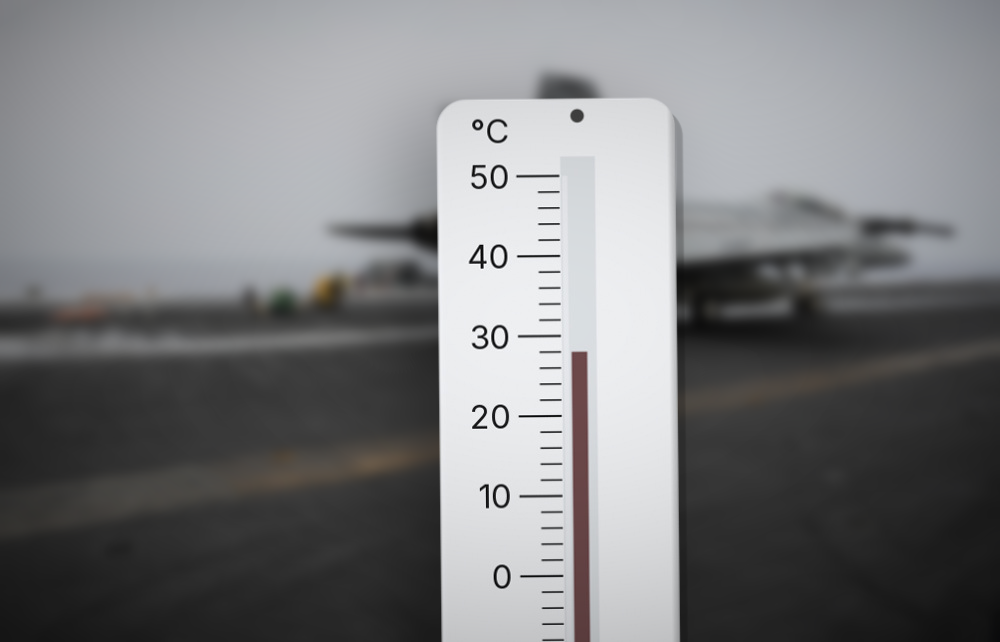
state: 28 °C
